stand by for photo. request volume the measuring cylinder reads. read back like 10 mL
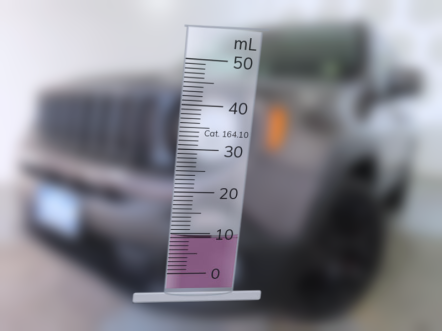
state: 9 mL
